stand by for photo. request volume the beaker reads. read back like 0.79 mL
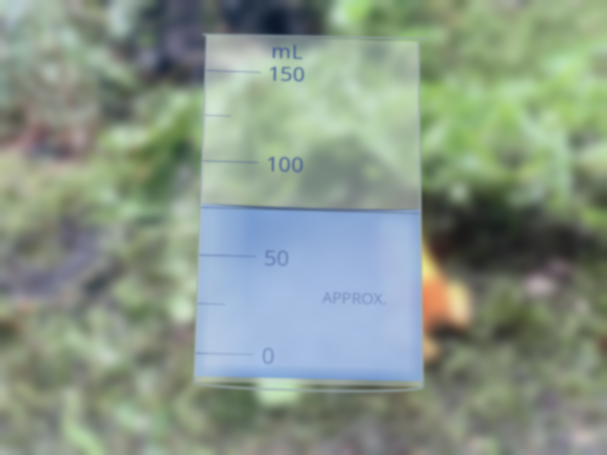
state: 75 mL
